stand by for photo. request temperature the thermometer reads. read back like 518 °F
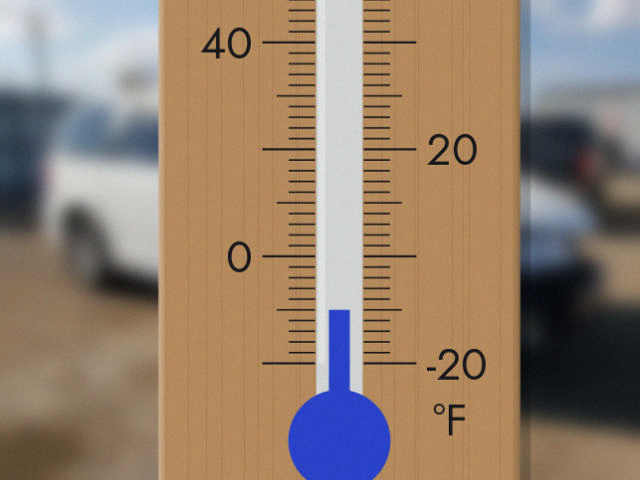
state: -10 °F
